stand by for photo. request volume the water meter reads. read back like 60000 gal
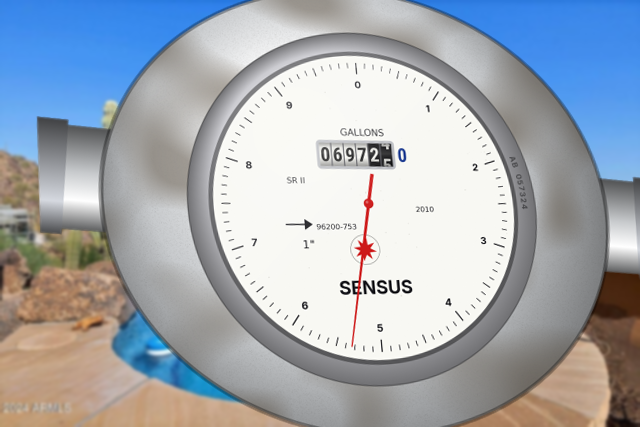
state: 697245.3 gal
